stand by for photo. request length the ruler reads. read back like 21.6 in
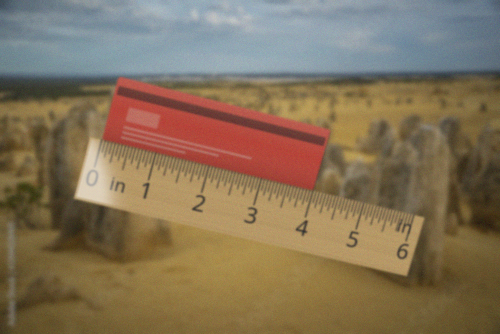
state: 4 in
